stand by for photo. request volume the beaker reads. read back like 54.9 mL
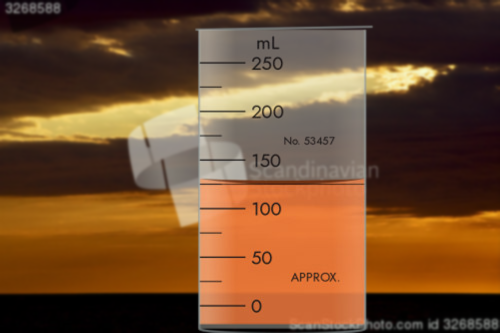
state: 125 mL
